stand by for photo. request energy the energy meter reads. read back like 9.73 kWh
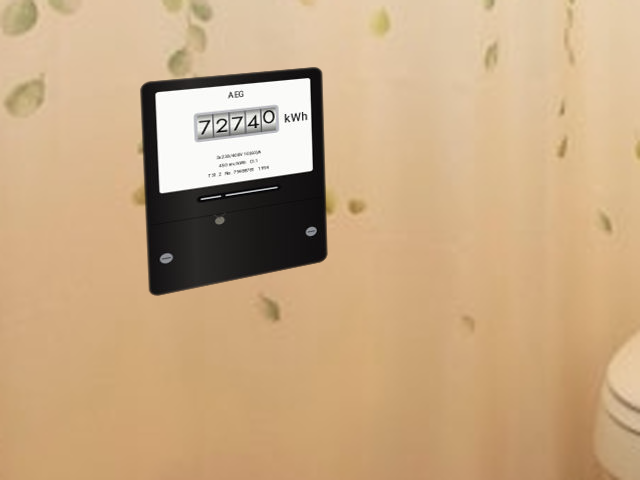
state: 72740 kWh
